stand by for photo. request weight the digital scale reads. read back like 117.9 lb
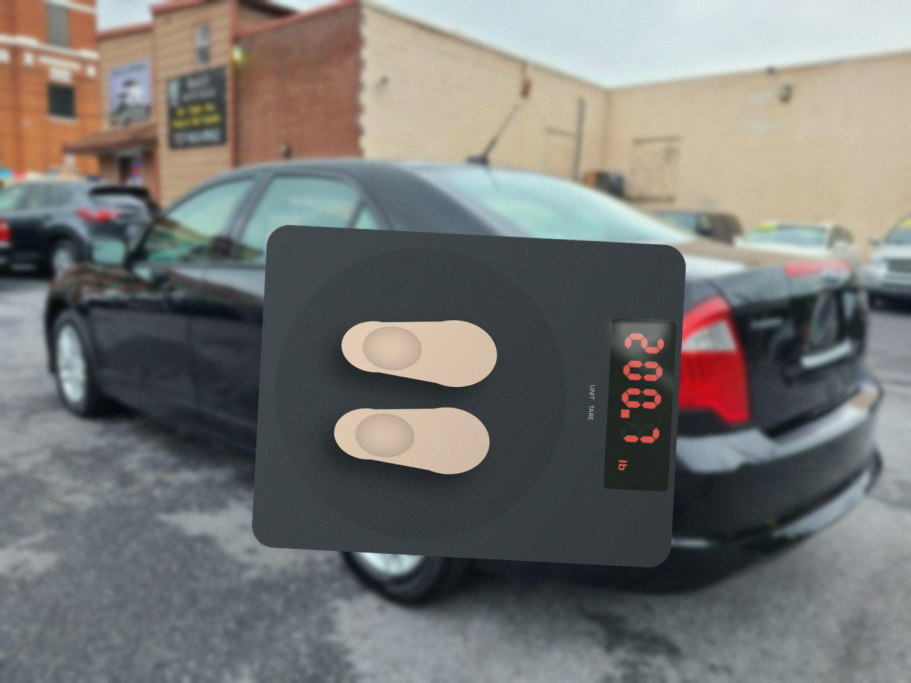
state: 200.7 lb
